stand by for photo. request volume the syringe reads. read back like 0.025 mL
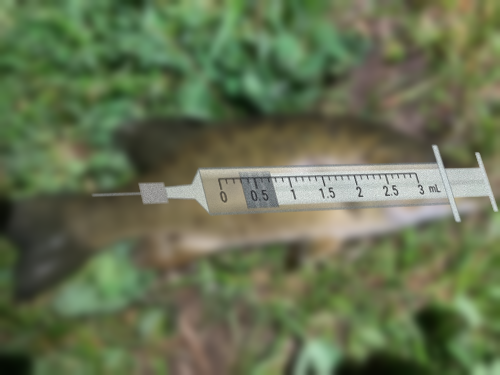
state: 0.3 mL
